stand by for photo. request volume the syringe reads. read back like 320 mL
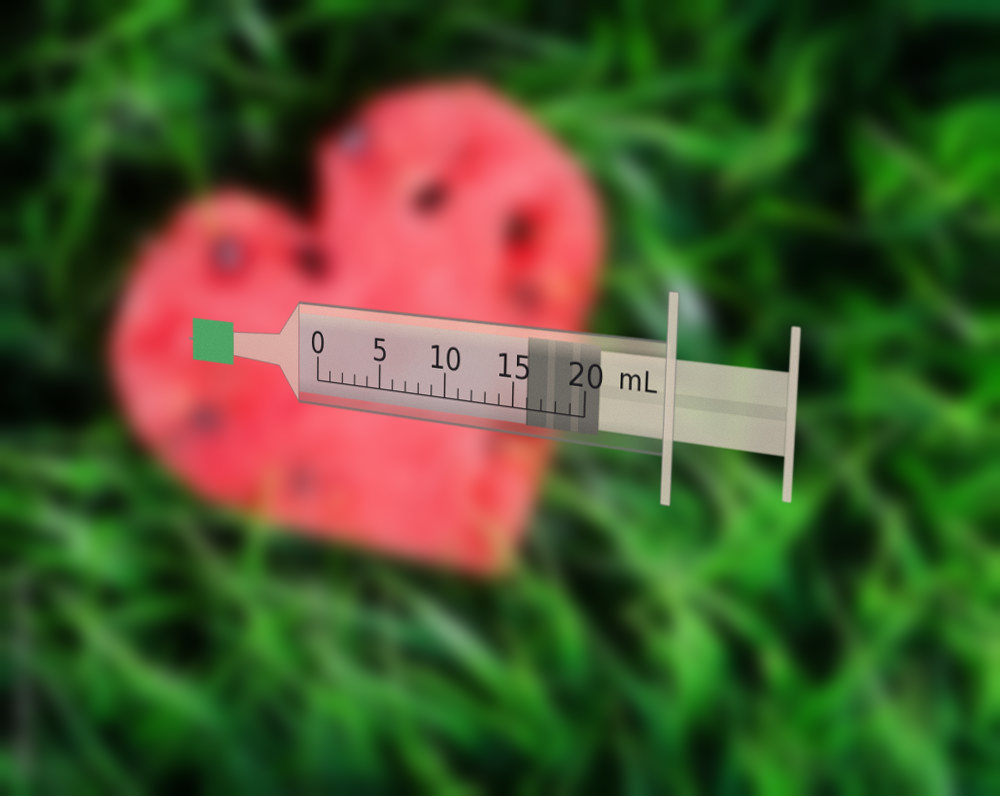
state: 16 mL
